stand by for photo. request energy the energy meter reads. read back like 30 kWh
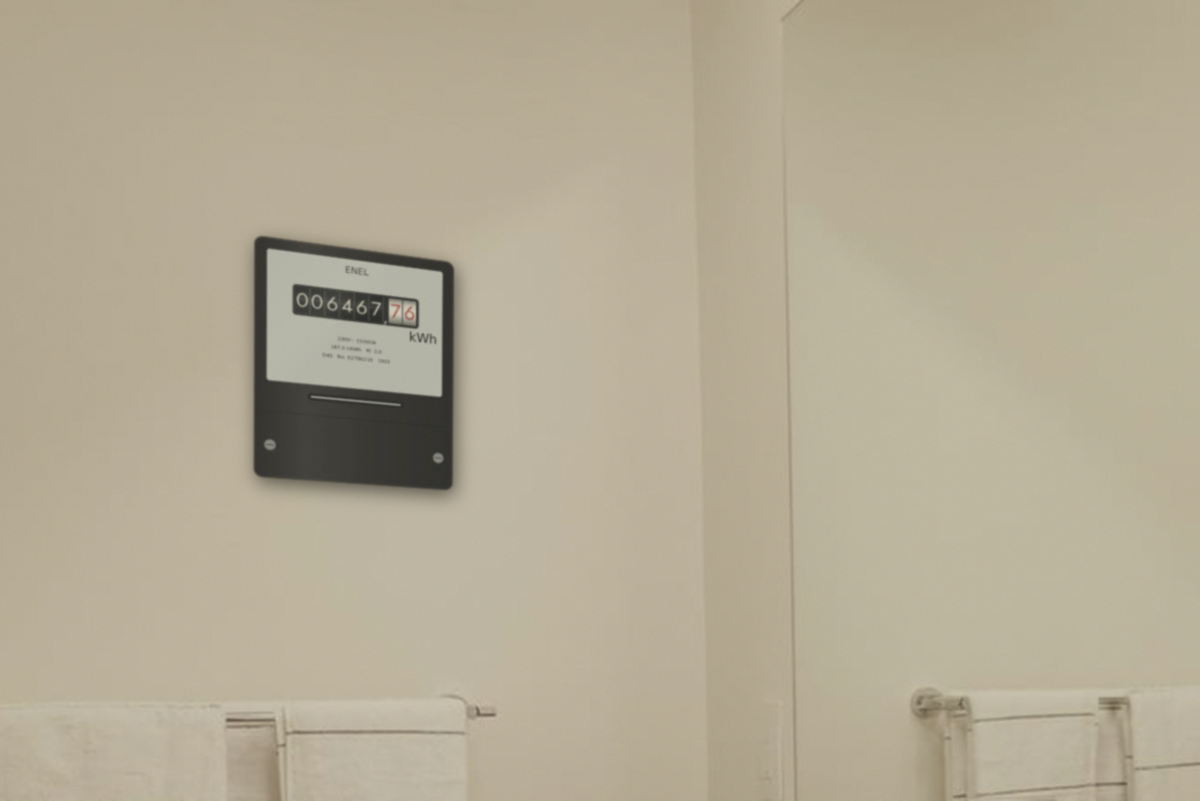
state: 6467.76 kWh
